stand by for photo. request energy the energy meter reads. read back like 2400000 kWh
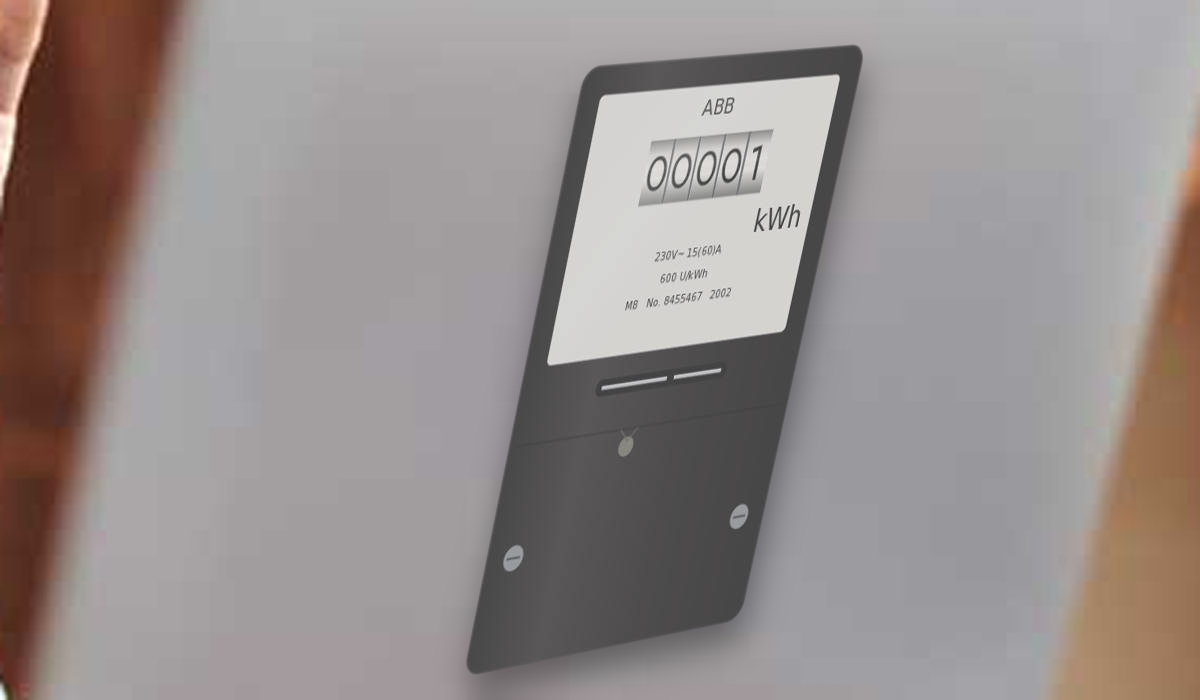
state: 1 kWh
